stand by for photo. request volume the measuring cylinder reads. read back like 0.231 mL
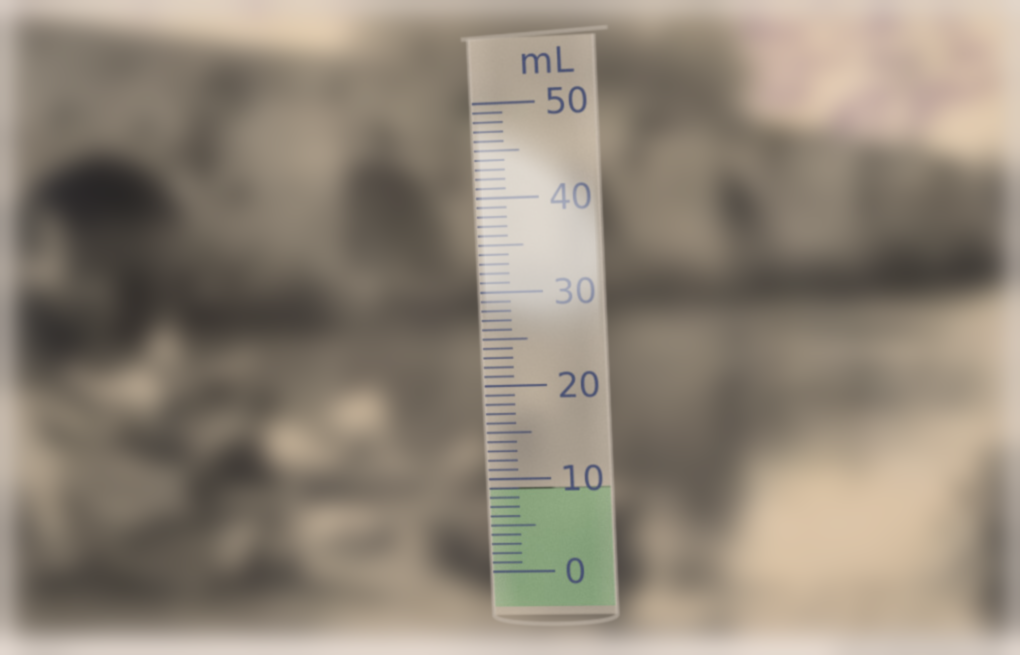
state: 9 mL
